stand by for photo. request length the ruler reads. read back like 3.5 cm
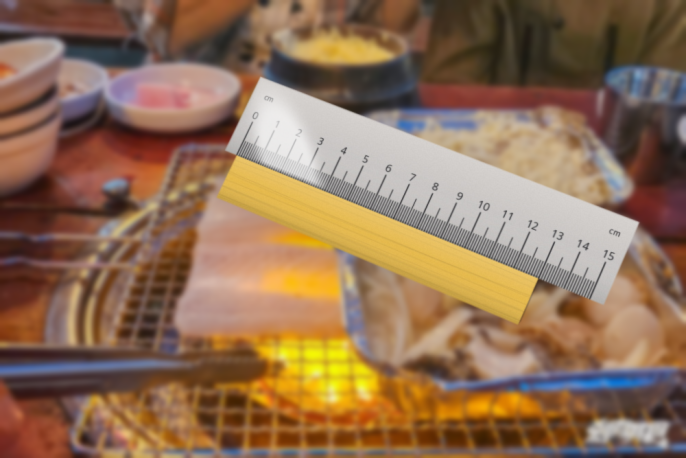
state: 13 cm
